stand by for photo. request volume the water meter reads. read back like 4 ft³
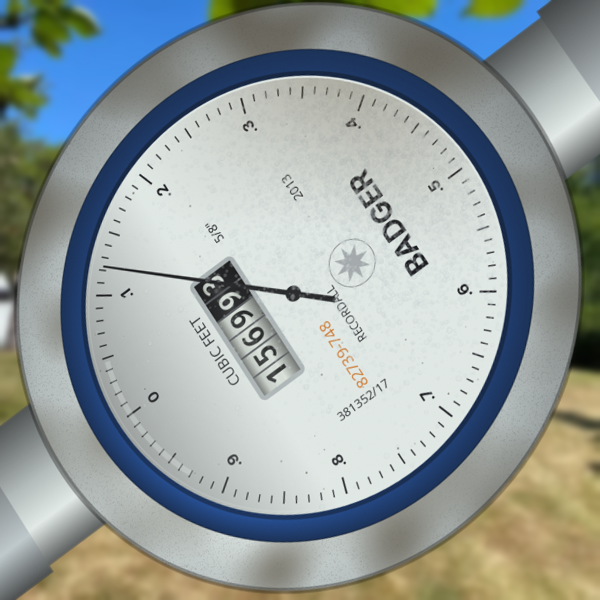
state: 156993.12 ft³
